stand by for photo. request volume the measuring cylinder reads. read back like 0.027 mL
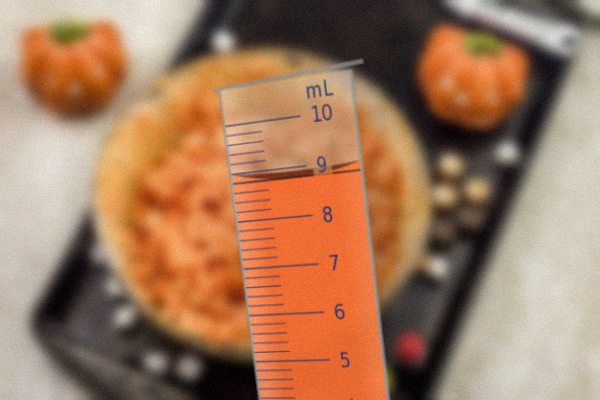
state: 8.8 mL
